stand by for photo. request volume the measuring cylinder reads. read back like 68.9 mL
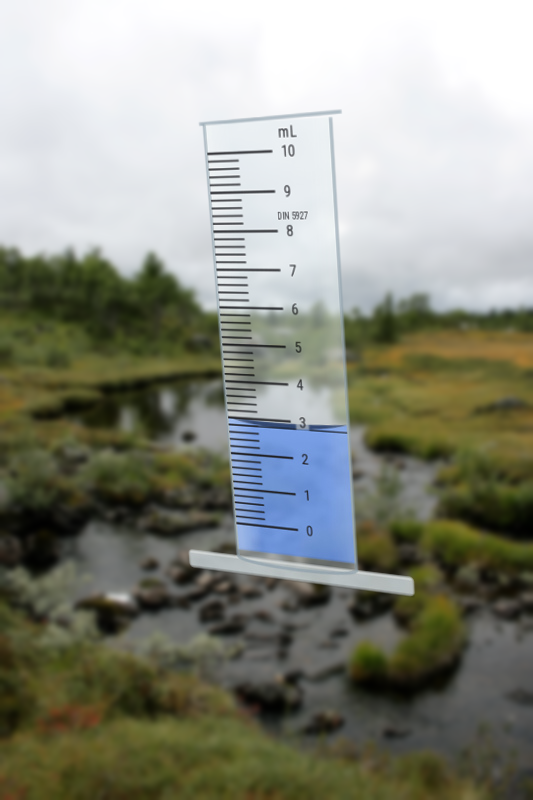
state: 2.8 mL
